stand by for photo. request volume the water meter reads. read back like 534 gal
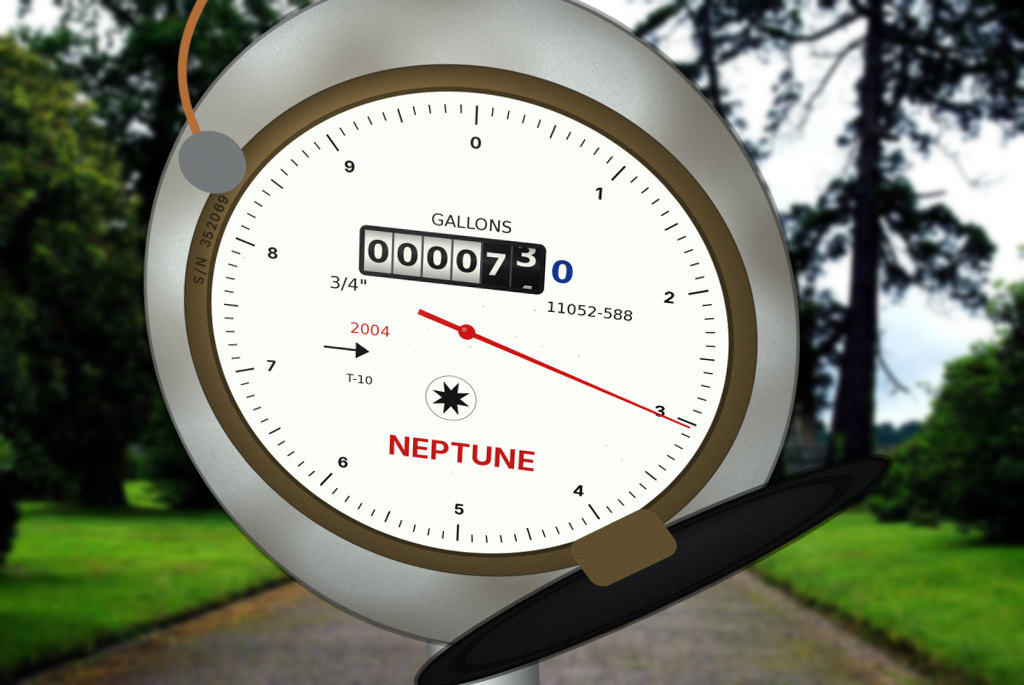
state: 733.0 gal
